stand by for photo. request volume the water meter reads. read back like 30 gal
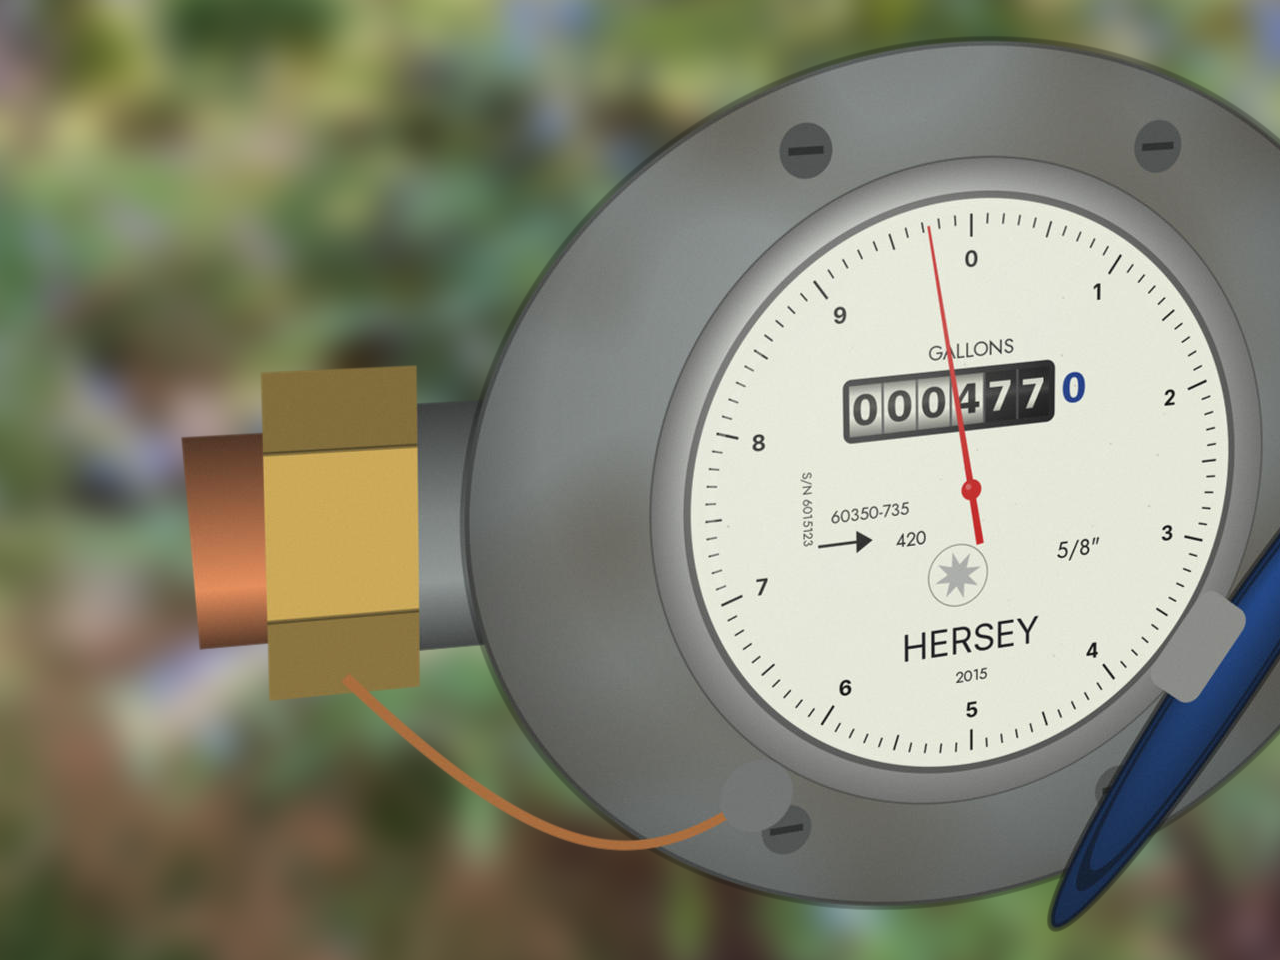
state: 4769.7 gal
